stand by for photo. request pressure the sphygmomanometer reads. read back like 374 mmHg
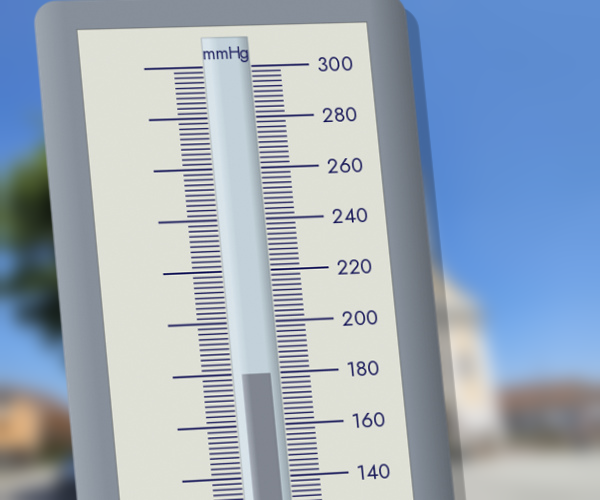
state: 180 mmHg
